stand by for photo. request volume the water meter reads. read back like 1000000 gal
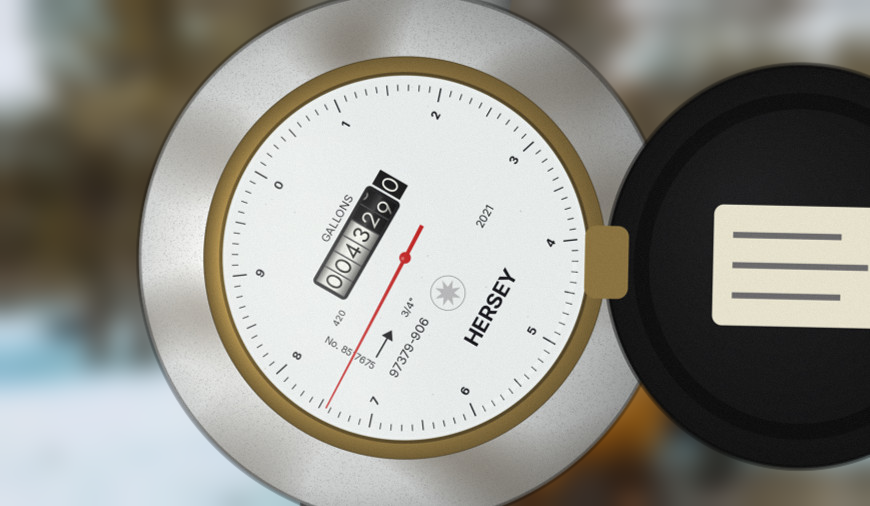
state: 43287.4 gal
